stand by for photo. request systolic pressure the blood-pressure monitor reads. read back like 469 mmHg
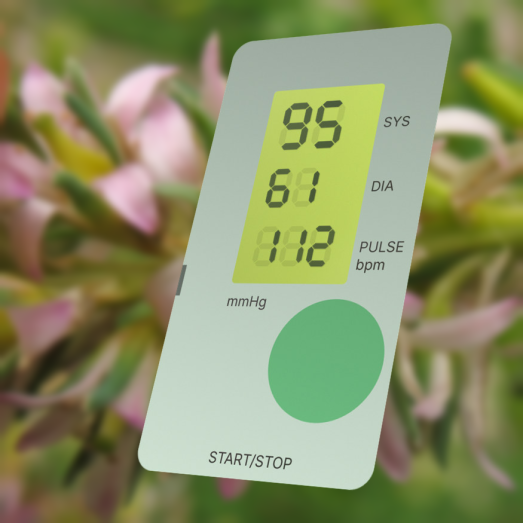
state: 95 mmHg
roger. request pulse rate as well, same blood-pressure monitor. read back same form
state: 112 bpm
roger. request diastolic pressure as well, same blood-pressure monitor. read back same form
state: 61 mmHg
